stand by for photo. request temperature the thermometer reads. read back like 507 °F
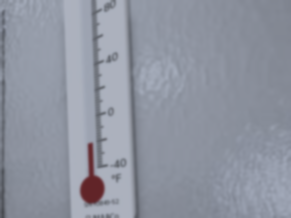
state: -20 °F
